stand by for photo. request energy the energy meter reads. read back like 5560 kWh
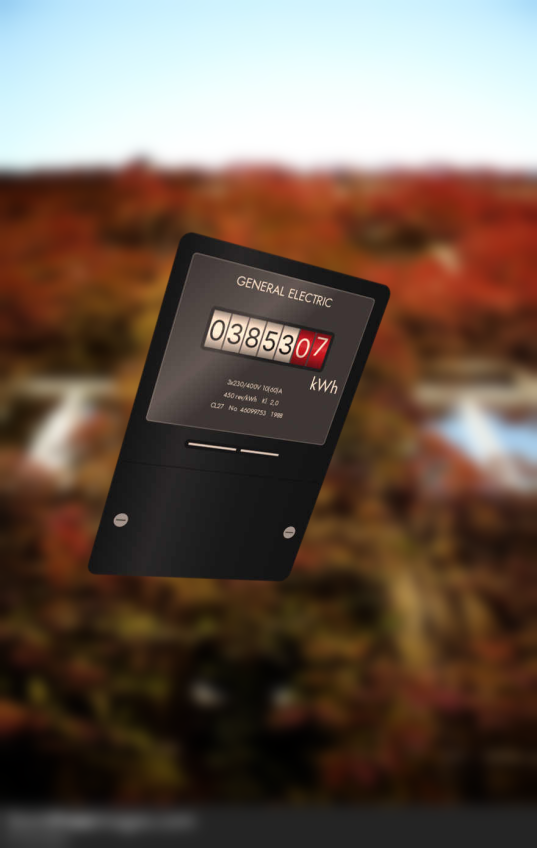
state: 3853.07 kWh
